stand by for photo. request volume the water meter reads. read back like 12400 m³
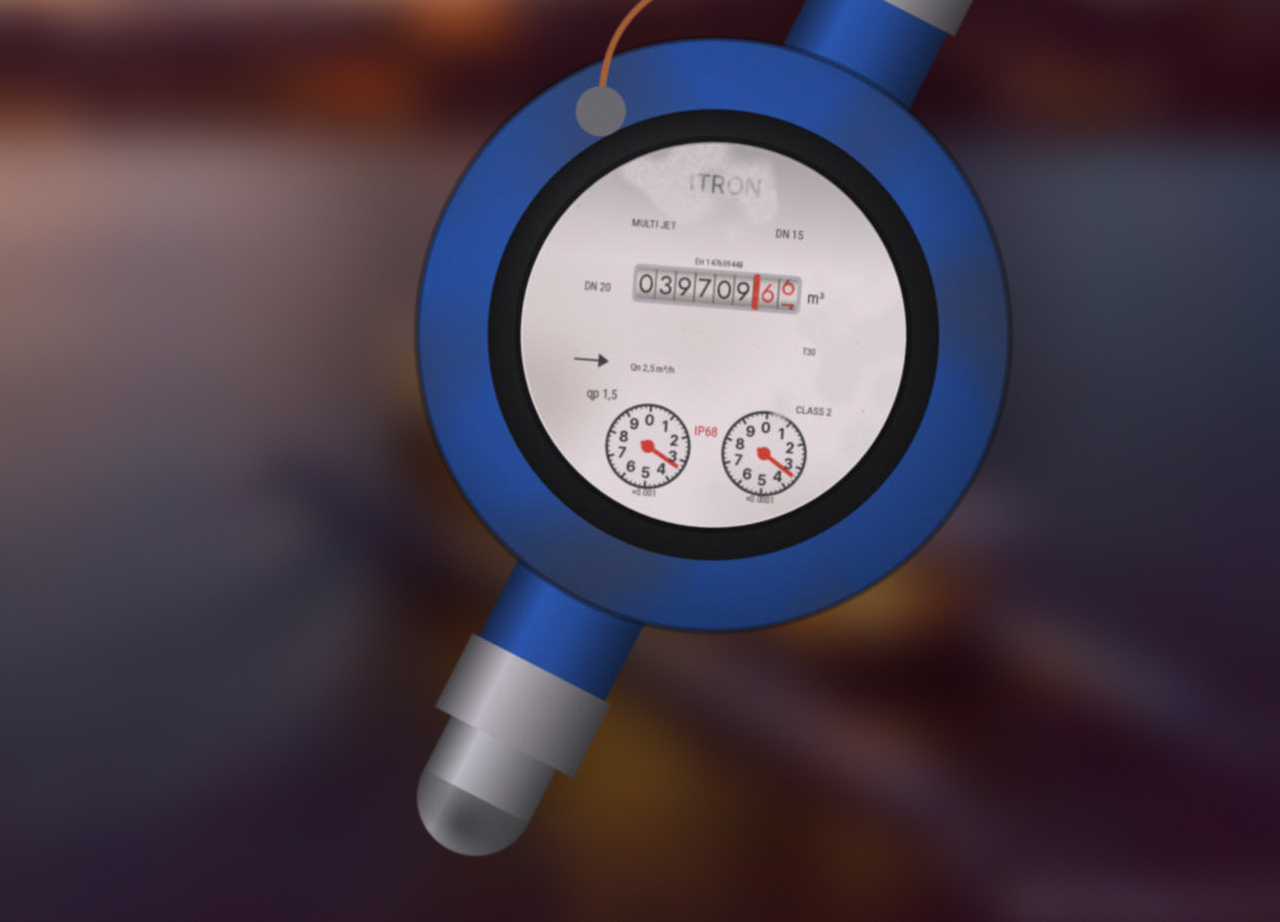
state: 39709.6633 m³
